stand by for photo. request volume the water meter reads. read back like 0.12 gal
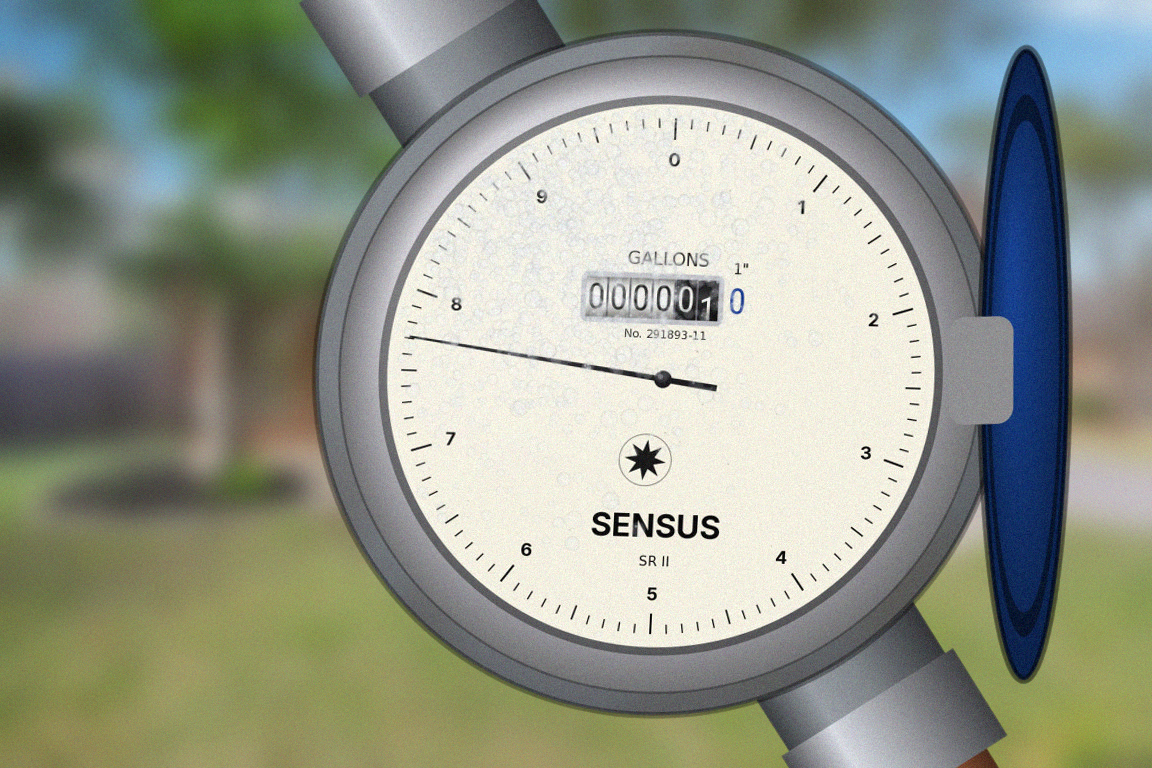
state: 7.7 gal
